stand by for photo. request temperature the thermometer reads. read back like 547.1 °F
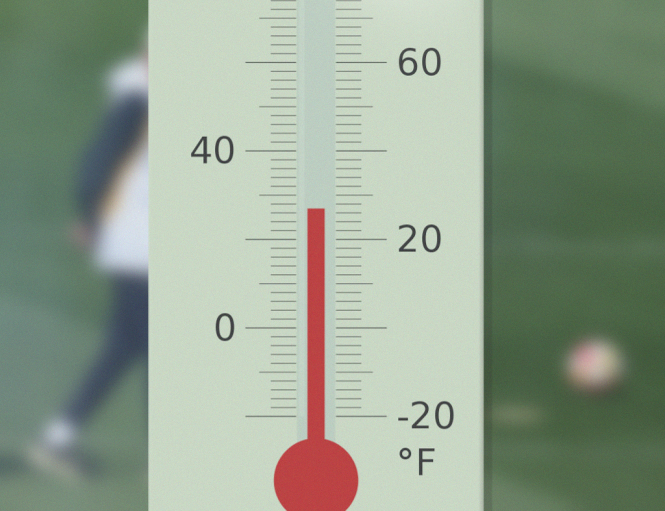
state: 27 °F
